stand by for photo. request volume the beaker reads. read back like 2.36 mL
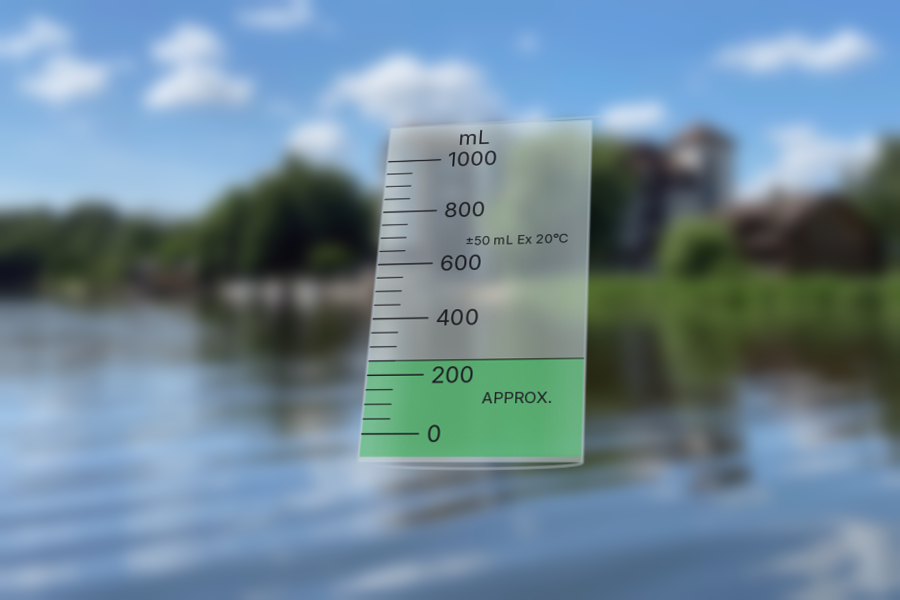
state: 250 mL
